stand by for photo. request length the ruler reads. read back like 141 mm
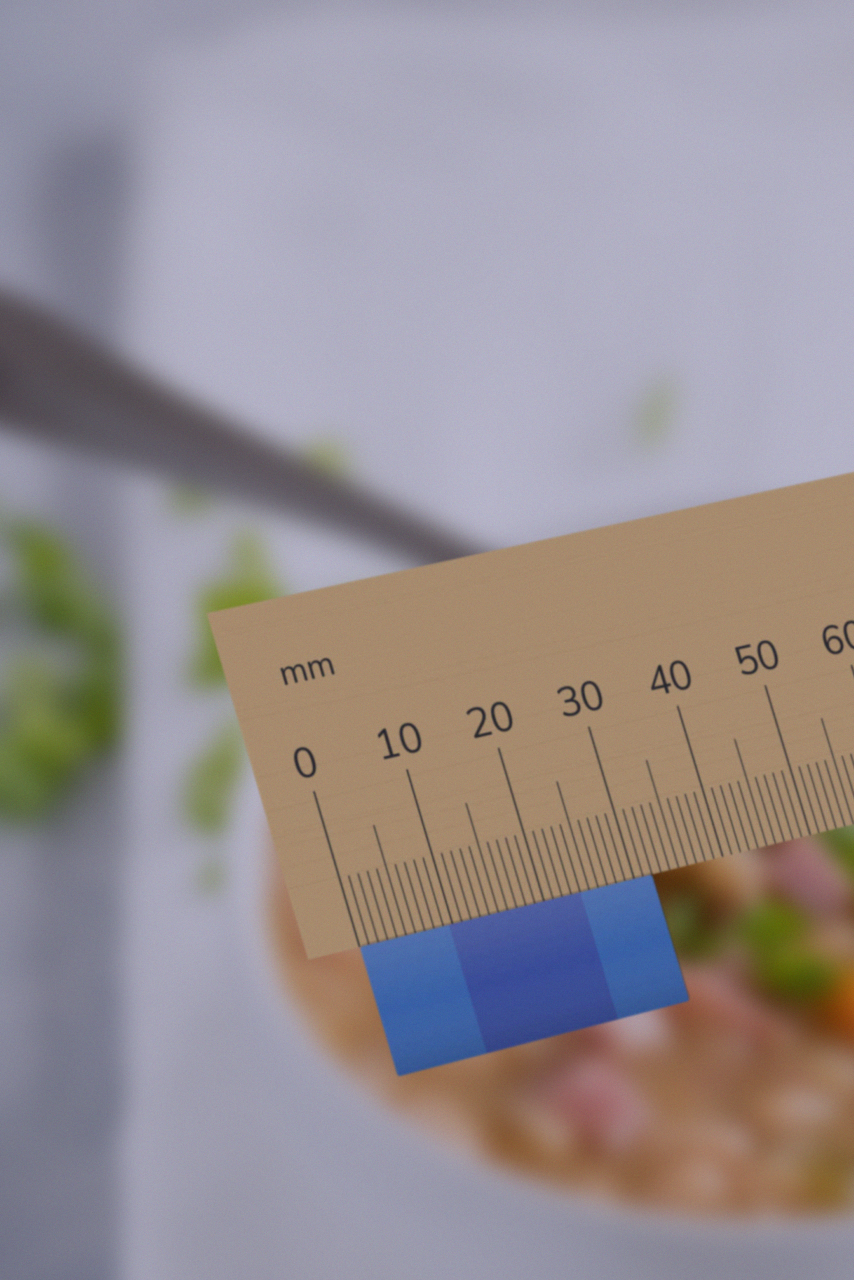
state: 32 mm
